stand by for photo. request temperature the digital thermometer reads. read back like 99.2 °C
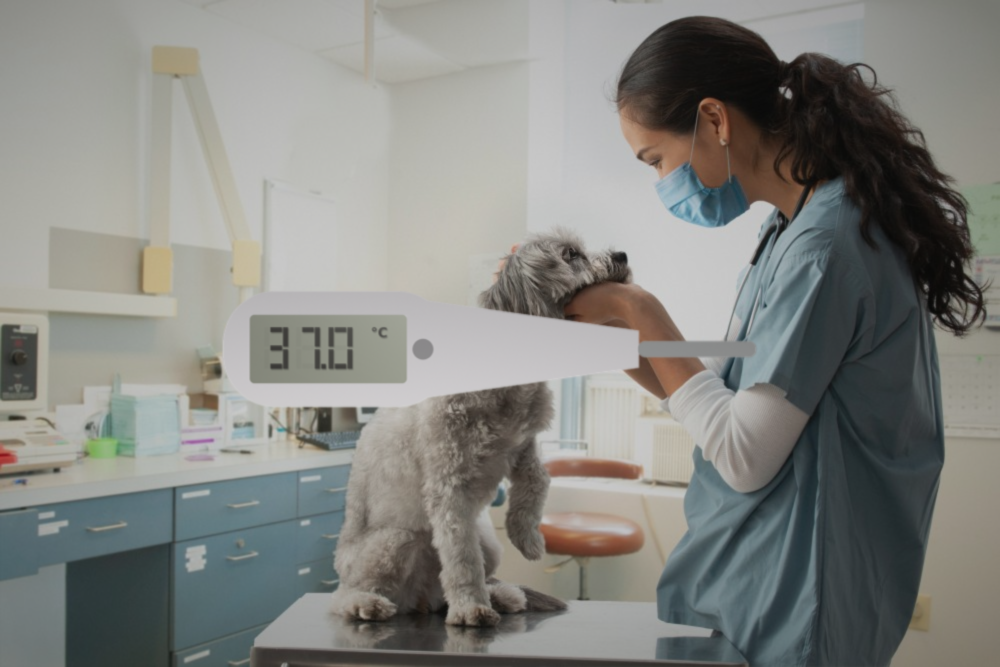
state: 37.0 °C
